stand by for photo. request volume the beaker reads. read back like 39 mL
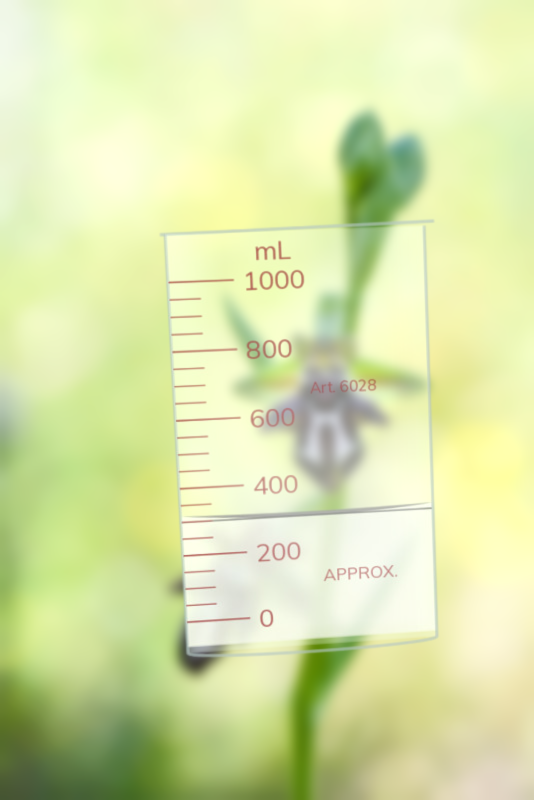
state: 300 mL
